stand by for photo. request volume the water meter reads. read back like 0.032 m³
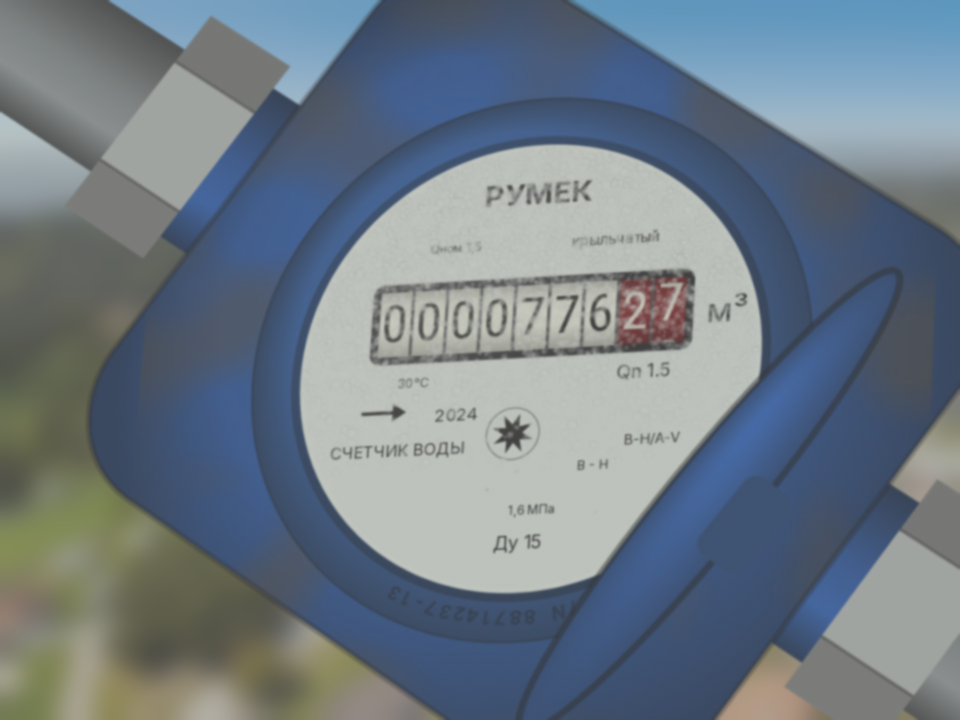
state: 776.27 m³
